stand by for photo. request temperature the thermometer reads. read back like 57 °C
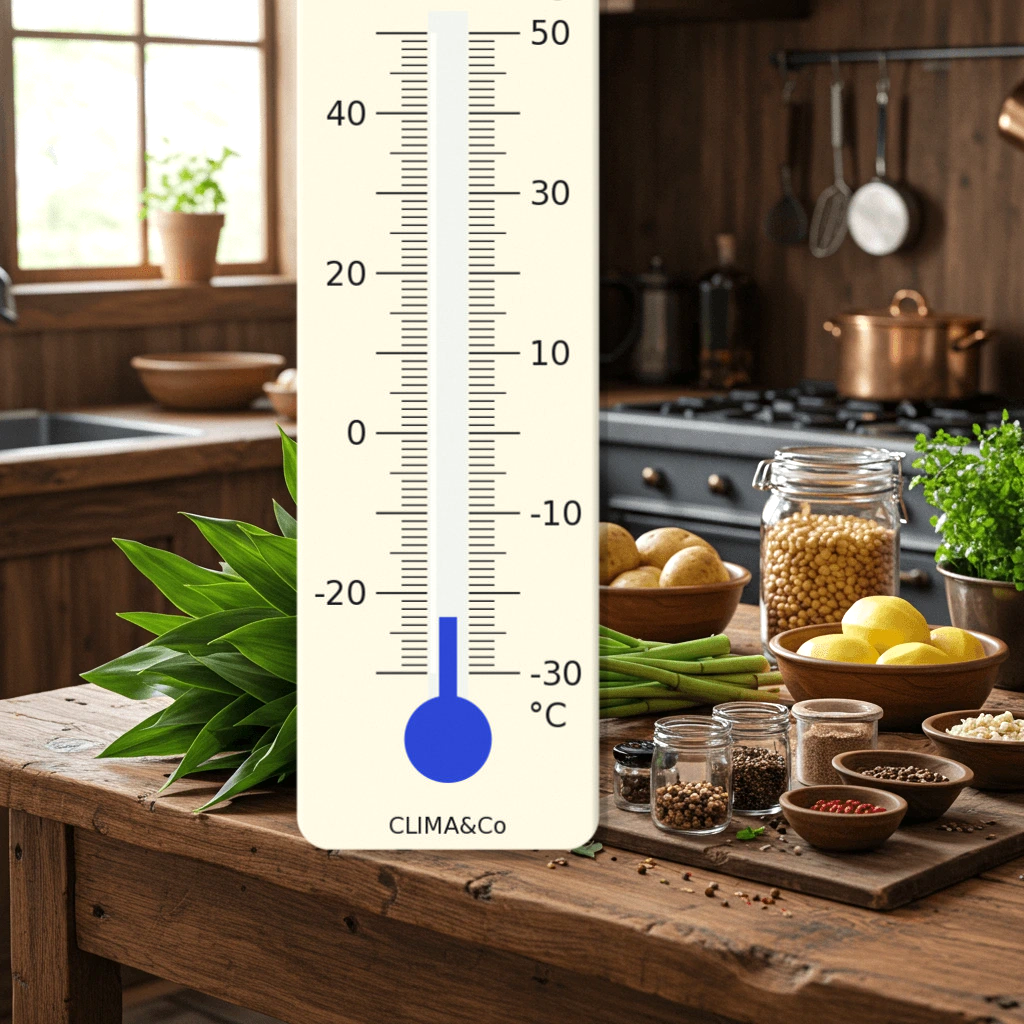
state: -23 °C
